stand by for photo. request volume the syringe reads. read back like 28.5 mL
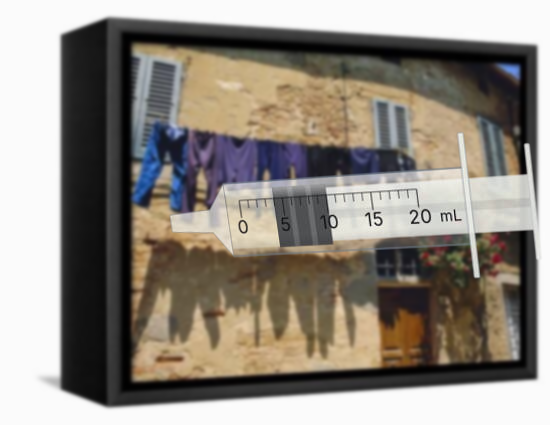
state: 4 mL
